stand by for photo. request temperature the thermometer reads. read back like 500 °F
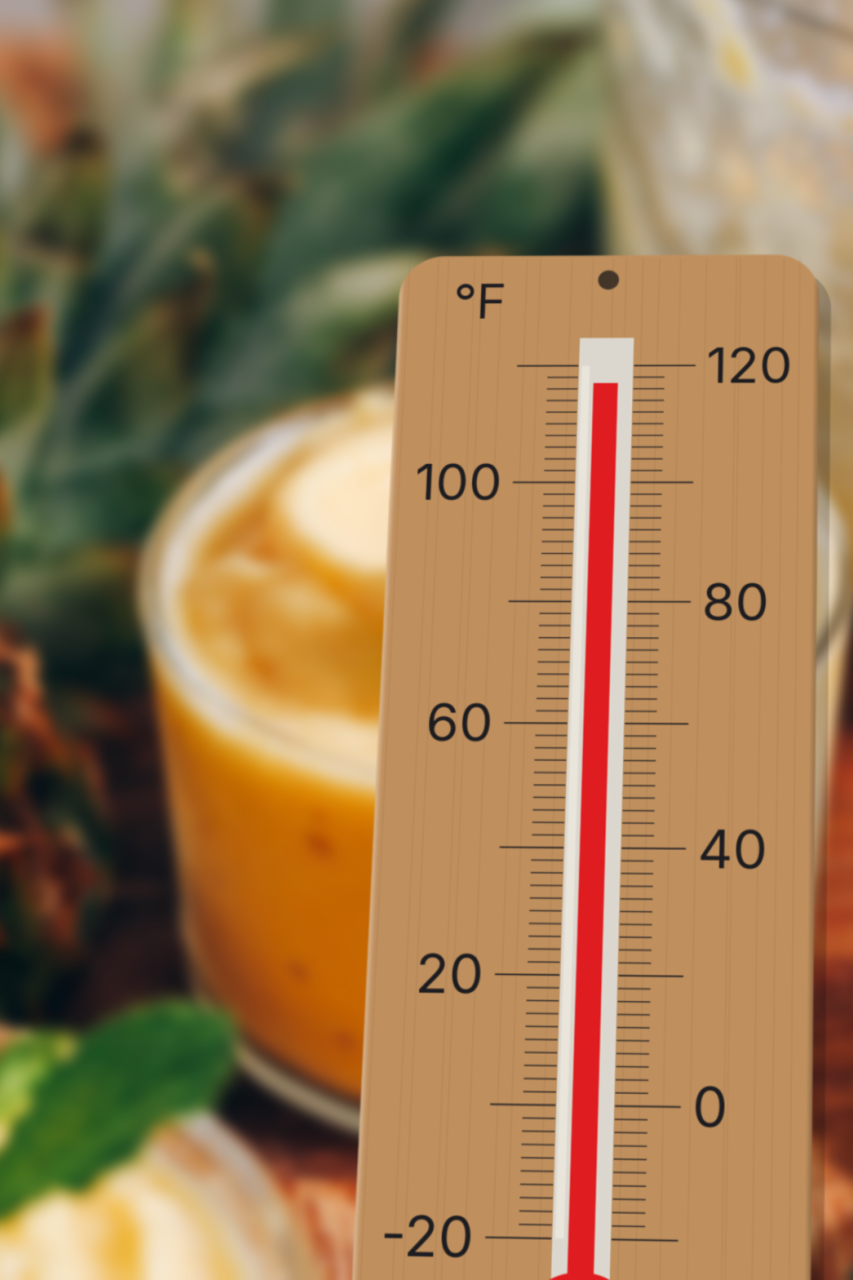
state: 117 °F
